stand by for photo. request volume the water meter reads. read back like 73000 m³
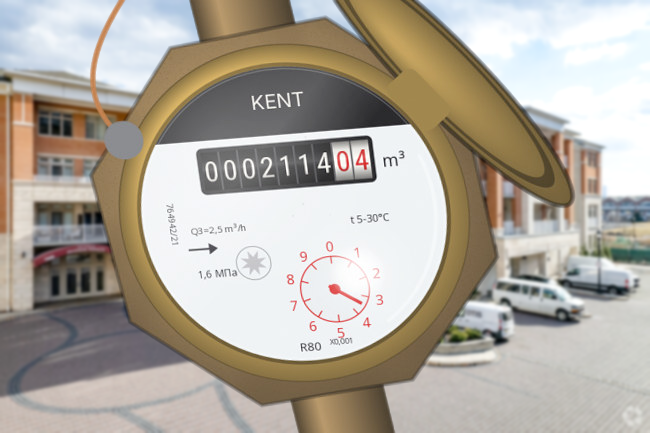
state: 2114.043 m³
